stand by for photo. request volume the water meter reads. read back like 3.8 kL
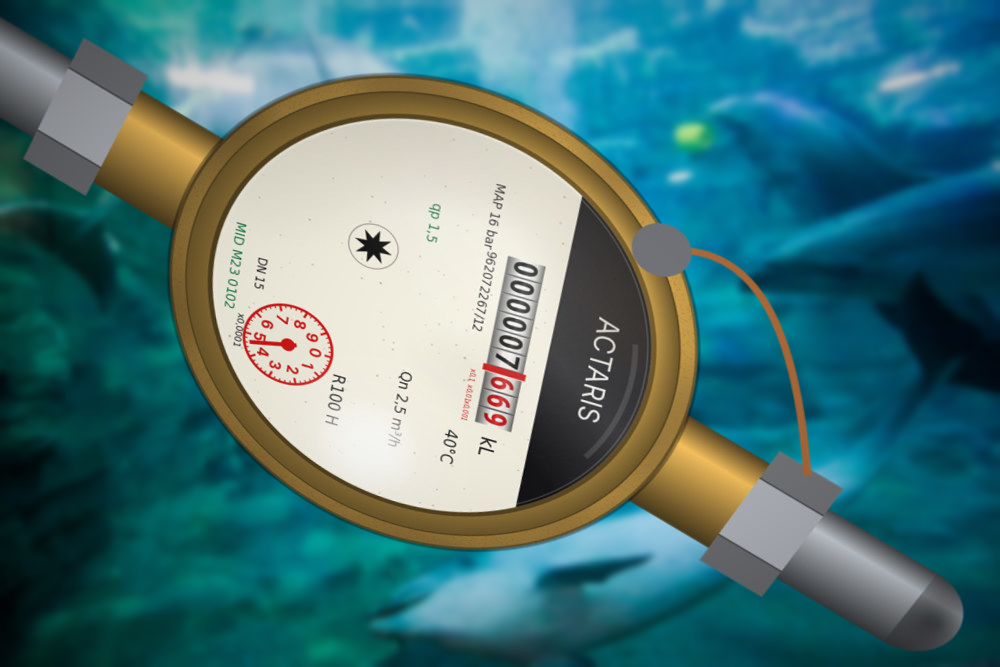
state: 7.6694 kL
